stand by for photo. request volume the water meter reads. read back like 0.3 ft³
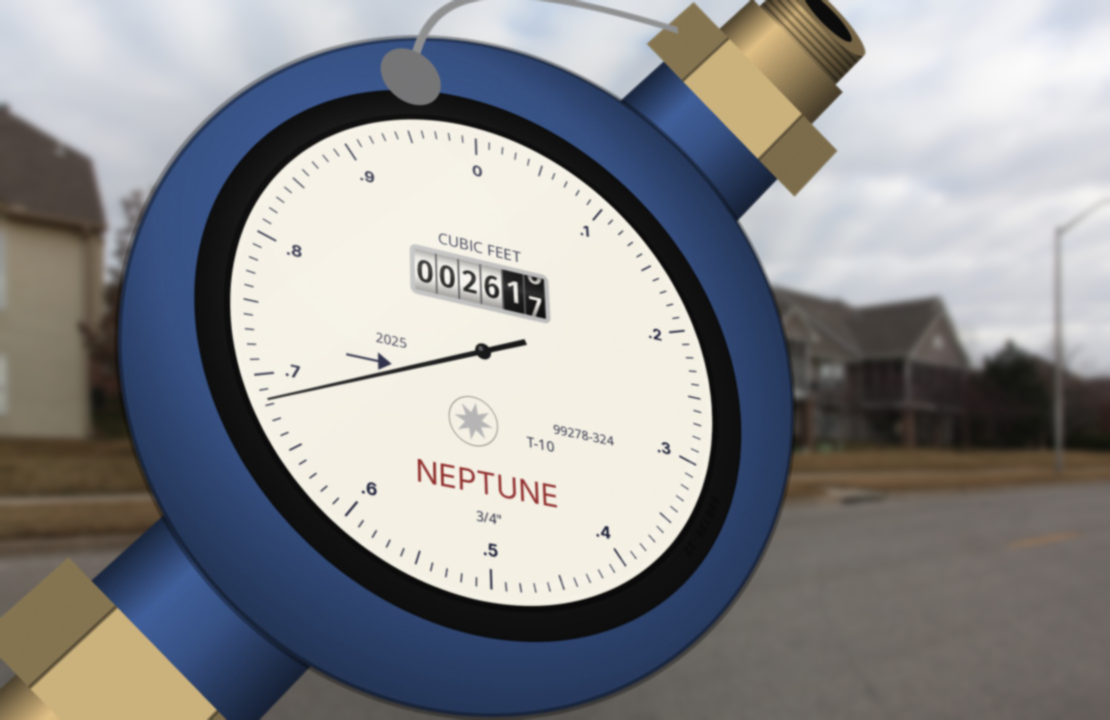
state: 2616.68 ft³
